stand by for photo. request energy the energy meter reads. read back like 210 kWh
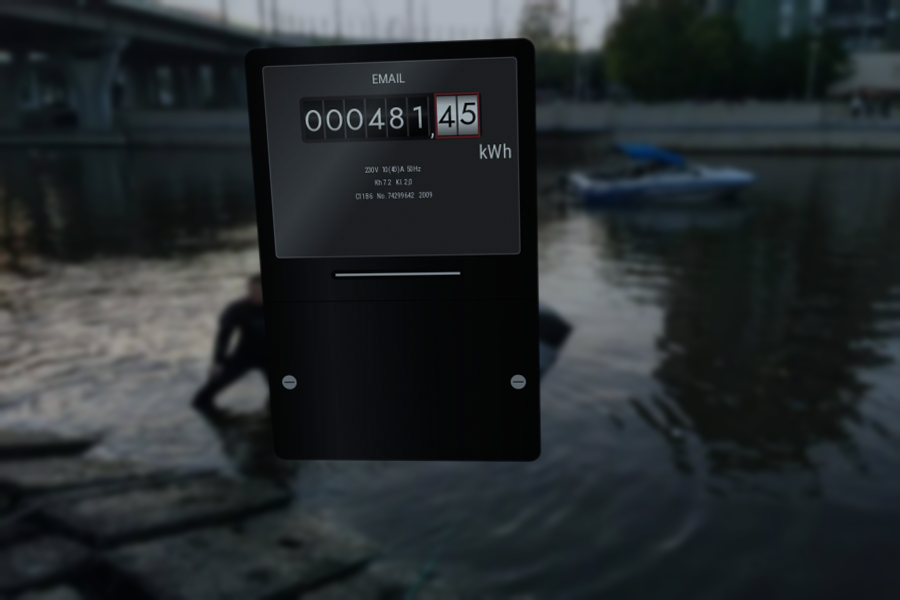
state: 481.45 kWh
